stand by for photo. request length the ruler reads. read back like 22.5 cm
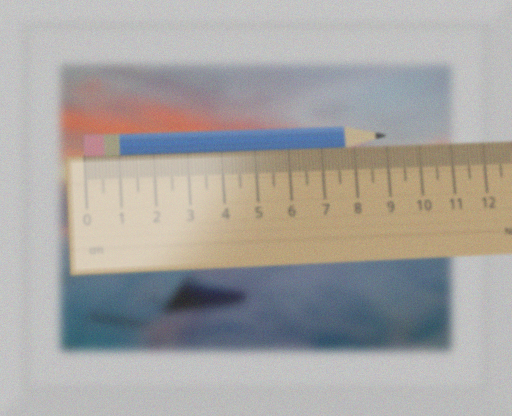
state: 9 cm
